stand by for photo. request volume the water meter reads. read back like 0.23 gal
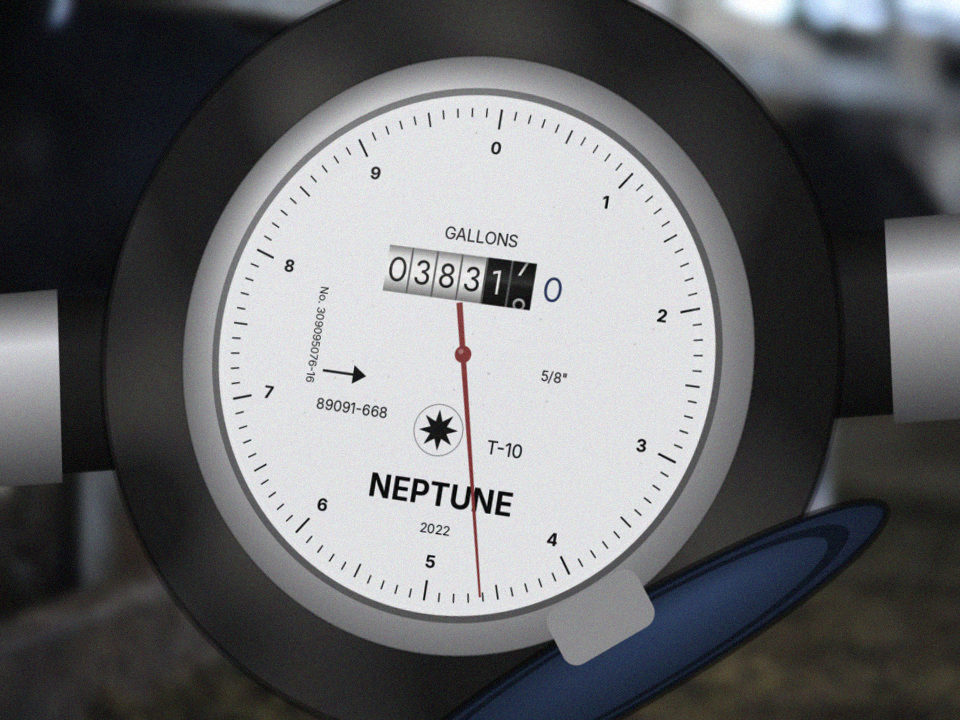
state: 383174.6 gal
